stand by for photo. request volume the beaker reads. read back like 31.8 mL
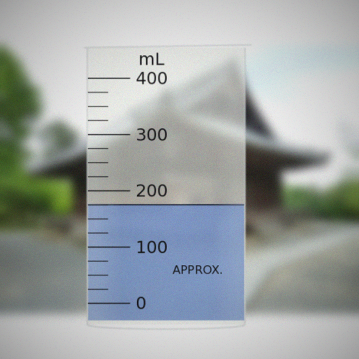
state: 175 mL
